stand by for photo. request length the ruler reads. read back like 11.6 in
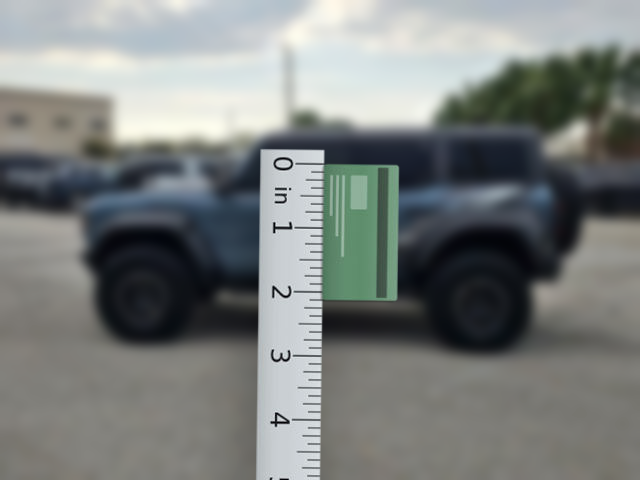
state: 2.125 in
